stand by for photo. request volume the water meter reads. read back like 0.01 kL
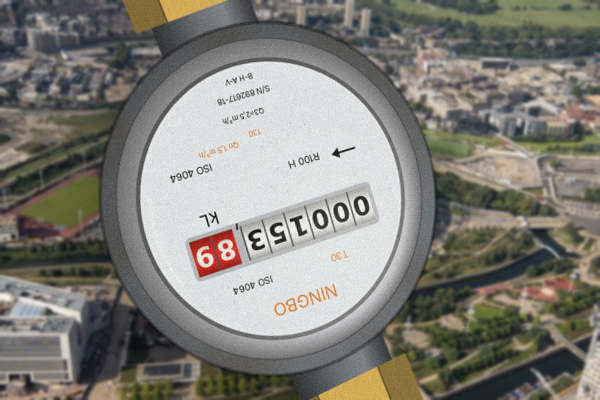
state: 153.89 kL
